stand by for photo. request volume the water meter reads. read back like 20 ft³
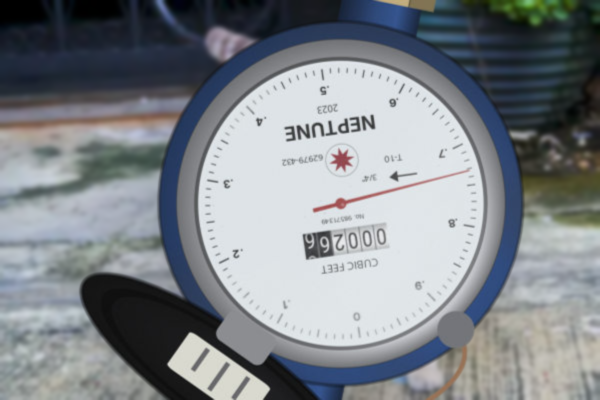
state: 265.73 ft³
